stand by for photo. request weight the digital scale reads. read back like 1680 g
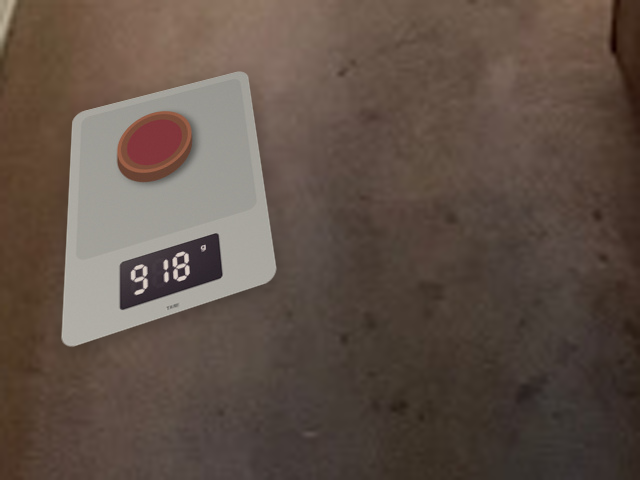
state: 918 g
